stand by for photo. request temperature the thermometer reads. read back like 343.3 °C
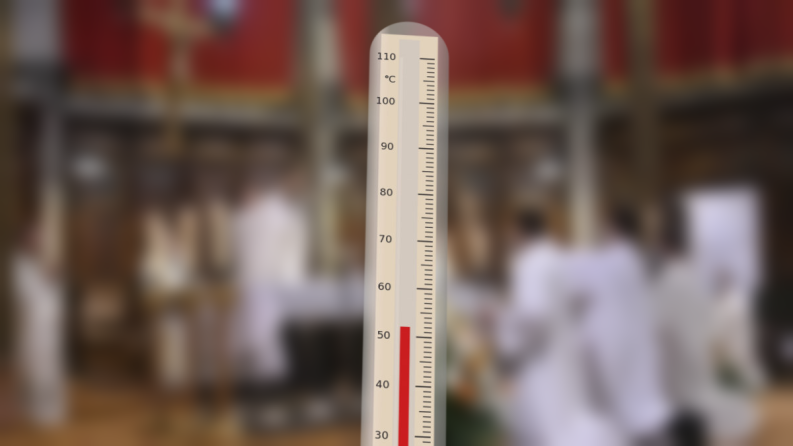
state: 52 °C
